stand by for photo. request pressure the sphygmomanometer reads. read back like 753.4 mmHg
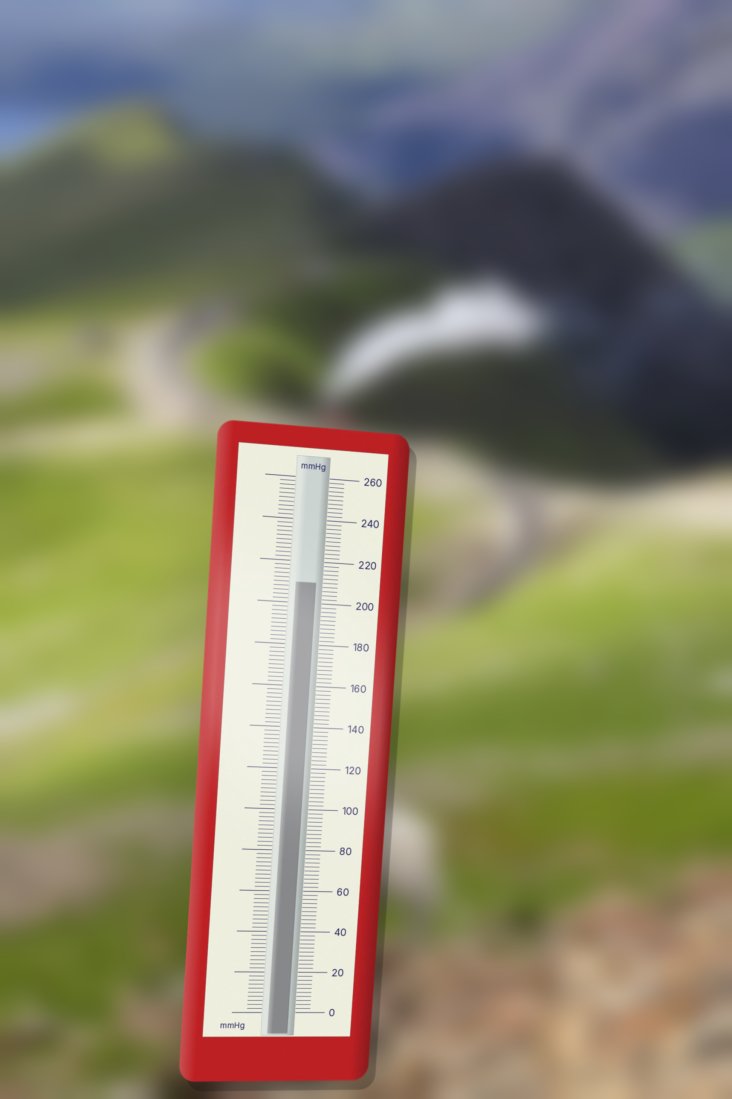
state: 210 mmHg
